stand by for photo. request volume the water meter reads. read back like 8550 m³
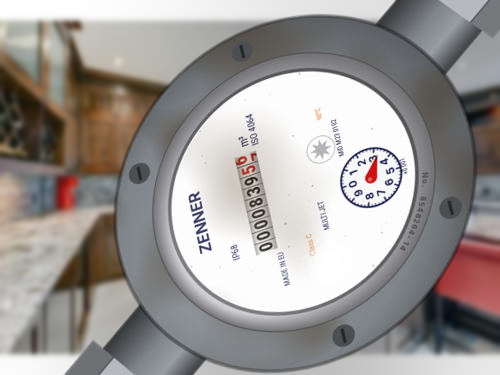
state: 839.563 m³
